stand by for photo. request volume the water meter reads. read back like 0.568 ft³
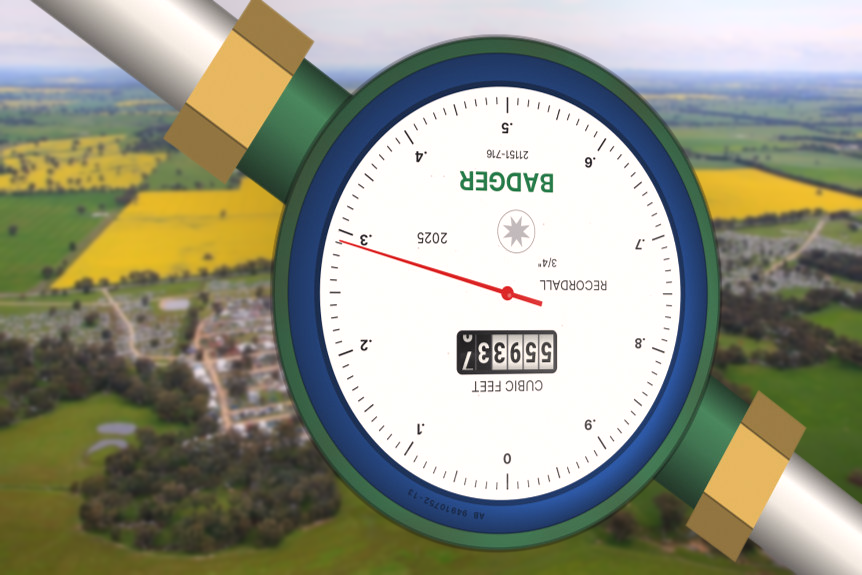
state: 559337.29 ft³
